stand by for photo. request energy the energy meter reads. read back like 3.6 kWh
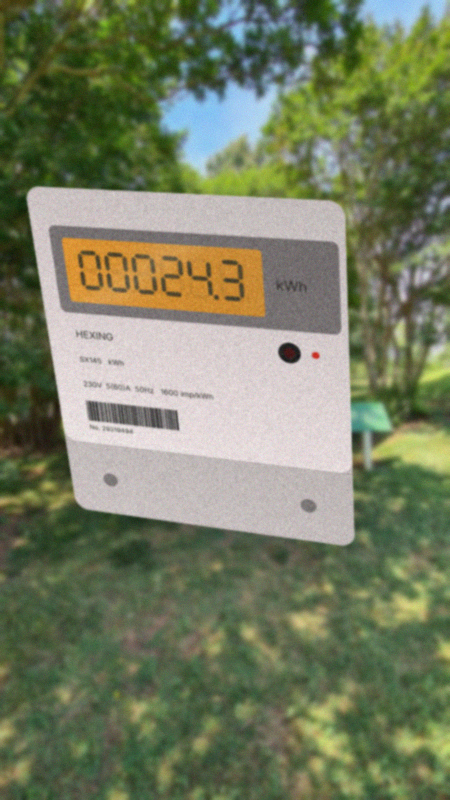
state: 24.3 kWh
